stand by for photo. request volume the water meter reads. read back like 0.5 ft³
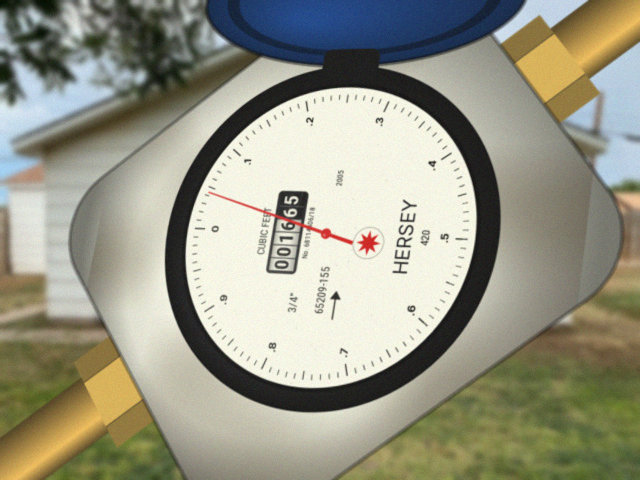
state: 1665.04 ft³
